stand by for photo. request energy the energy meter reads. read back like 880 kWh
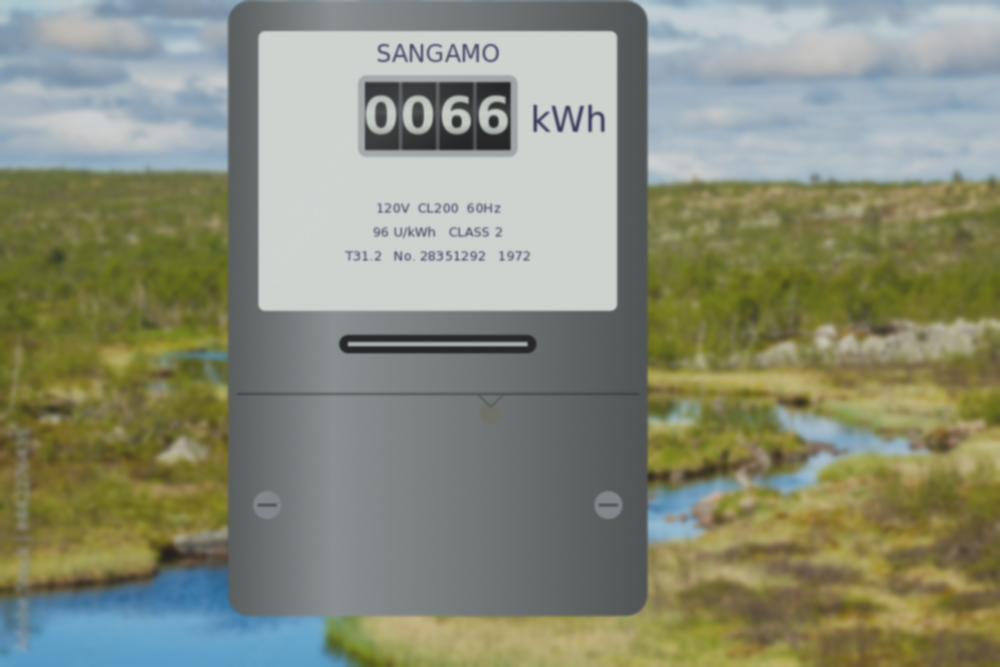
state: 66 kWh
